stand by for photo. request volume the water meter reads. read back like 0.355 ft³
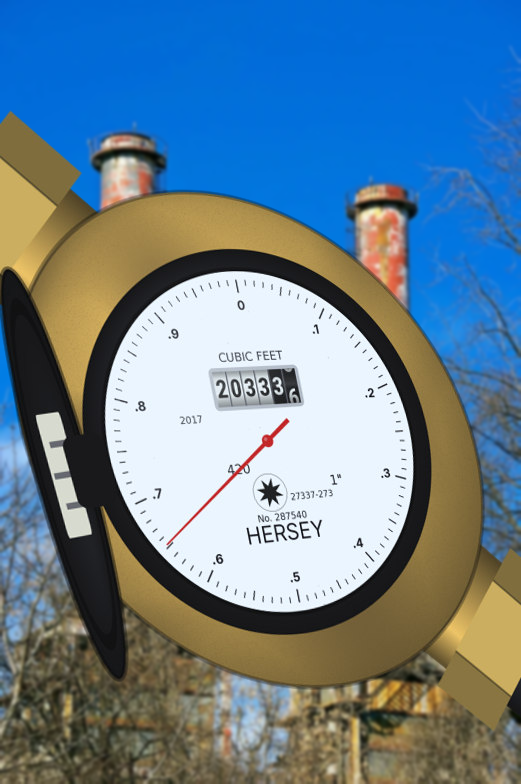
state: 203335.65 ft³
